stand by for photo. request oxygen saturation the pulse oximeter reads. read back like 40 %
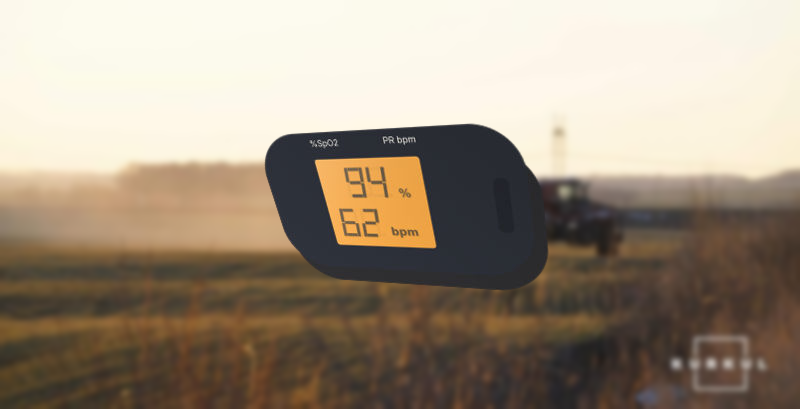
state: 94 %
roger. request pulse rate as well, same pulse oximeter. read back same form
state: 62 bpm
